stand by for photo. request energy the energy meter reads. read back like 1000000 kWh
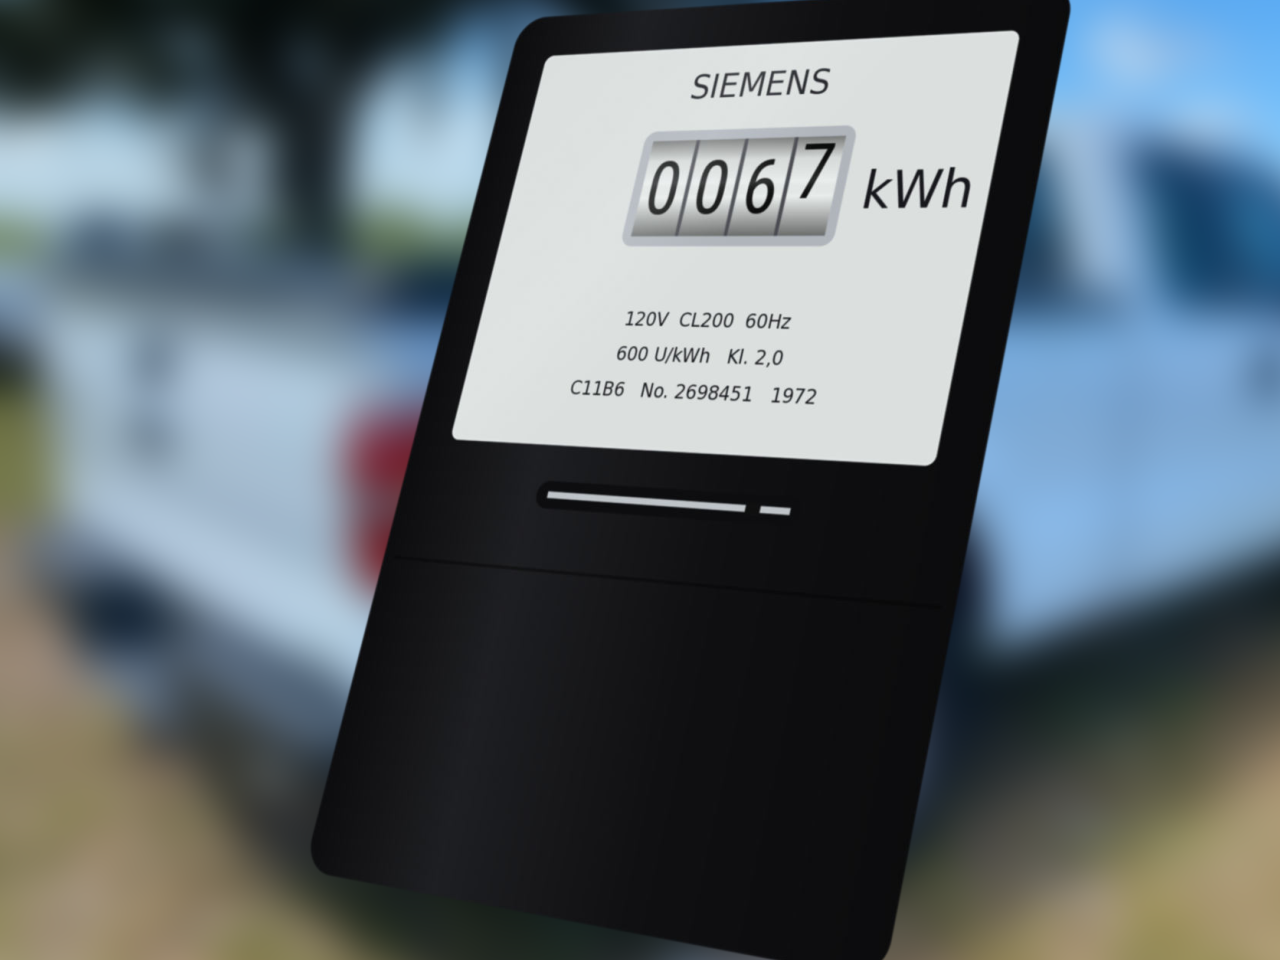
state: 67 kWh
